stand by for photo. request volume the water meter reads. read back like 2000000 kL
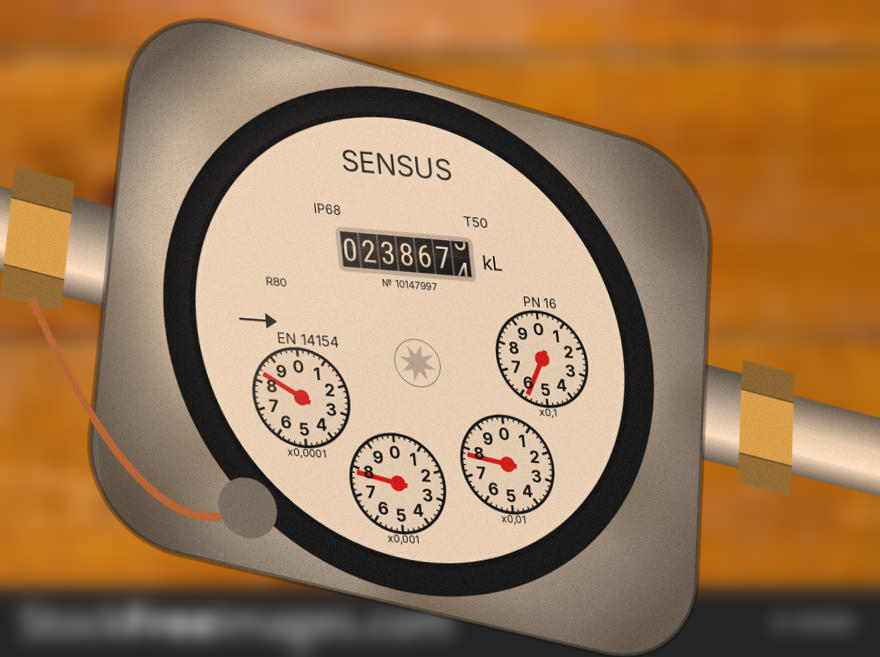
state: 238673.5778 kL
